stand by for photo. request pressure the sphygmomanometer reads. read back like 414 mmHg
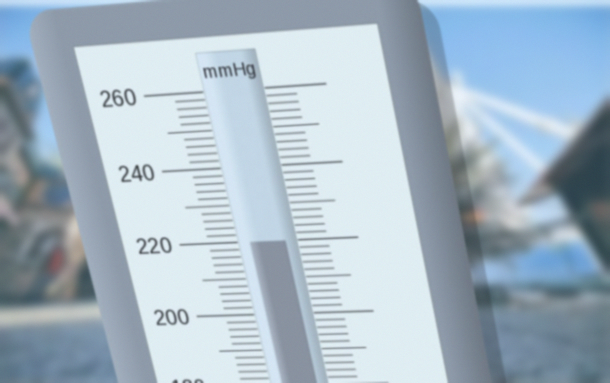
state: 220 mmHg
